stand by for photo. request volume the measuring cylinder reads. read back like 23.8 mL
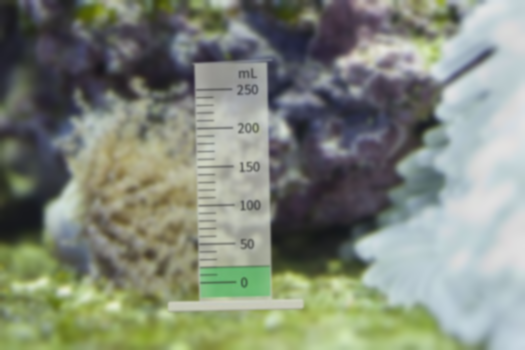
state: 20 mL
